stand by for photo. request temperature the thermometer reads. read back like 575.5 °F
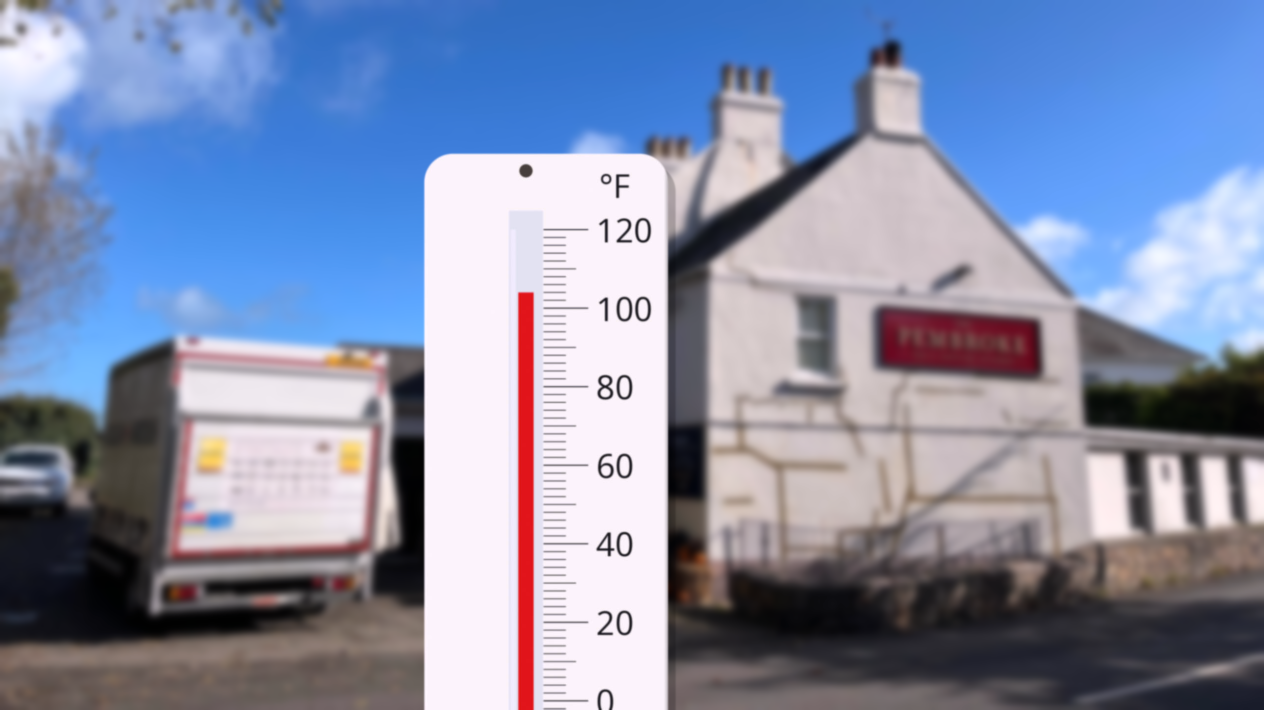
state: 104 °F
